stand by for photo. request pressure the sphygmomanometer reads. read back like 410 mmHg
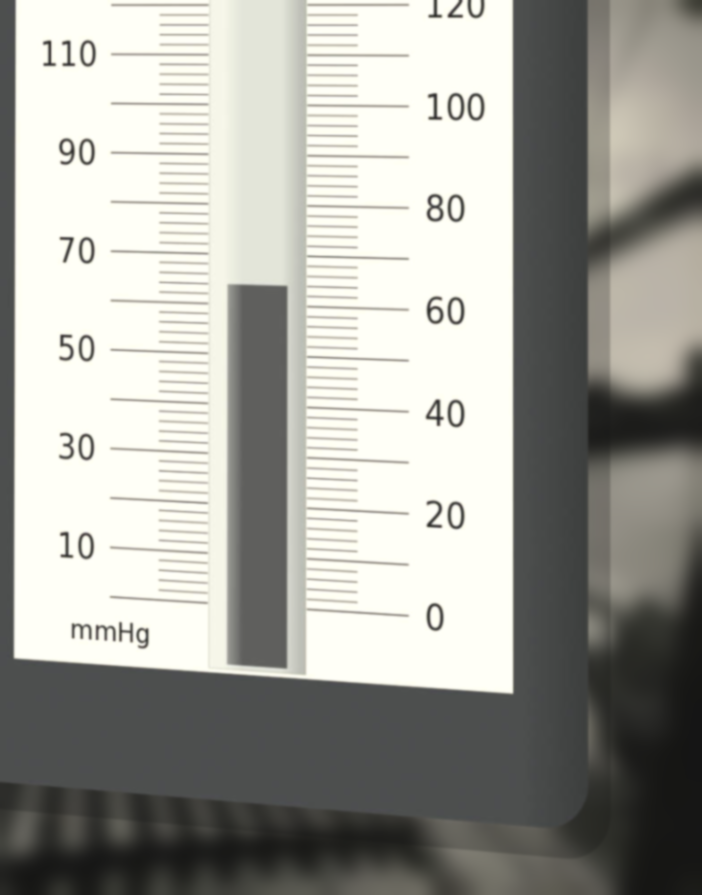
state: 64 mmHg
